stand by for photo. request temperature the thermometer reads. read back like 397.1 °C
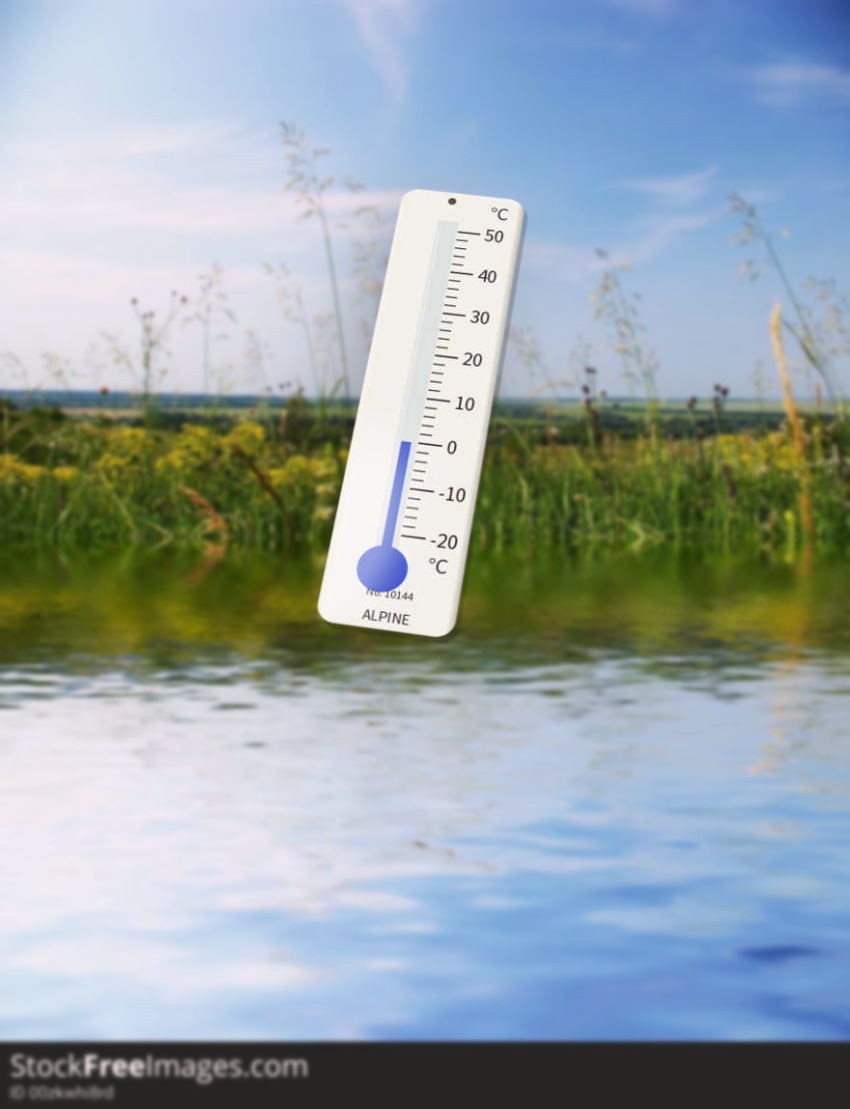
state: 0 °C
